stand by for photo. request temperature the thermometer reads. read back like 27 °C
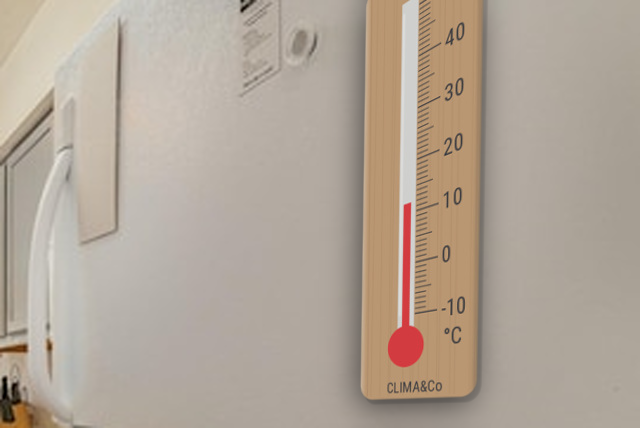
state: 12 °C
